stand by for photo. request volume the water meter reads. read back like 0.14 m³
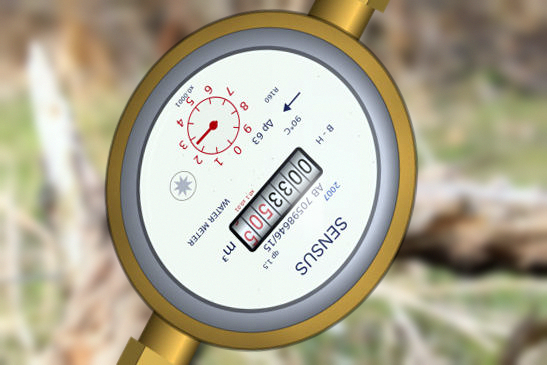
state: 33.5052 m³
